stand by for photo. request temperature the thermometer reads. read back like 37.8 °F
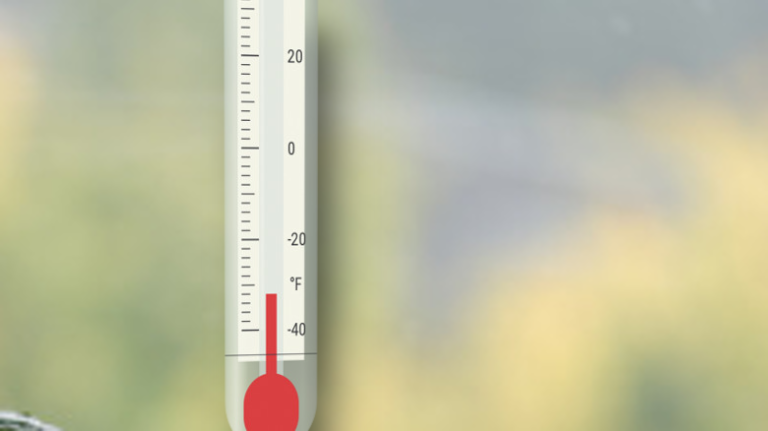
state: -32 °F
